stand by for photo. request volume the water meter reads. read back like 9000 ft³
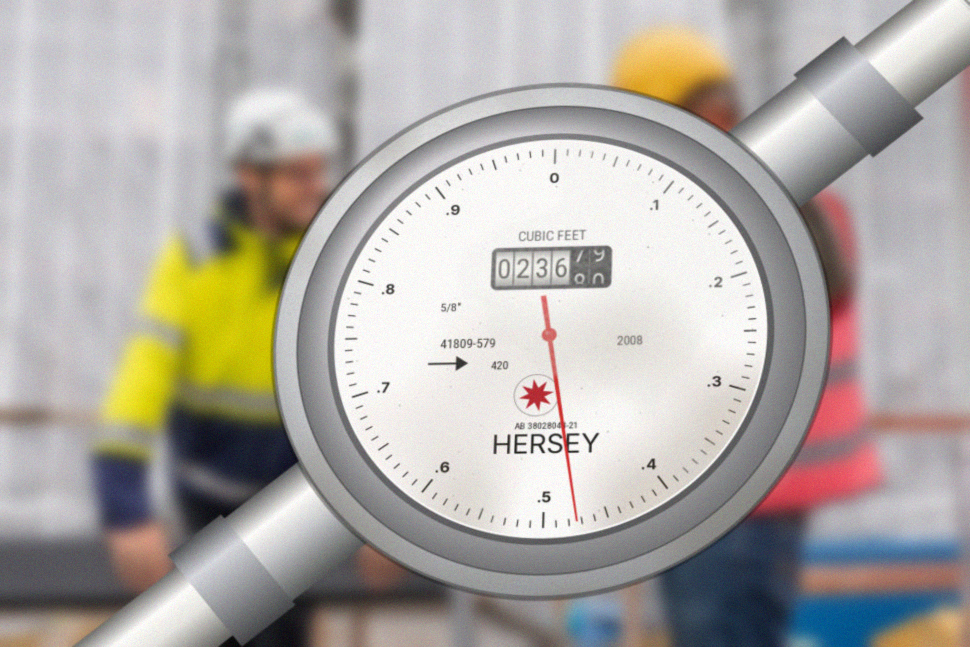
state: 23679.47 ft³
